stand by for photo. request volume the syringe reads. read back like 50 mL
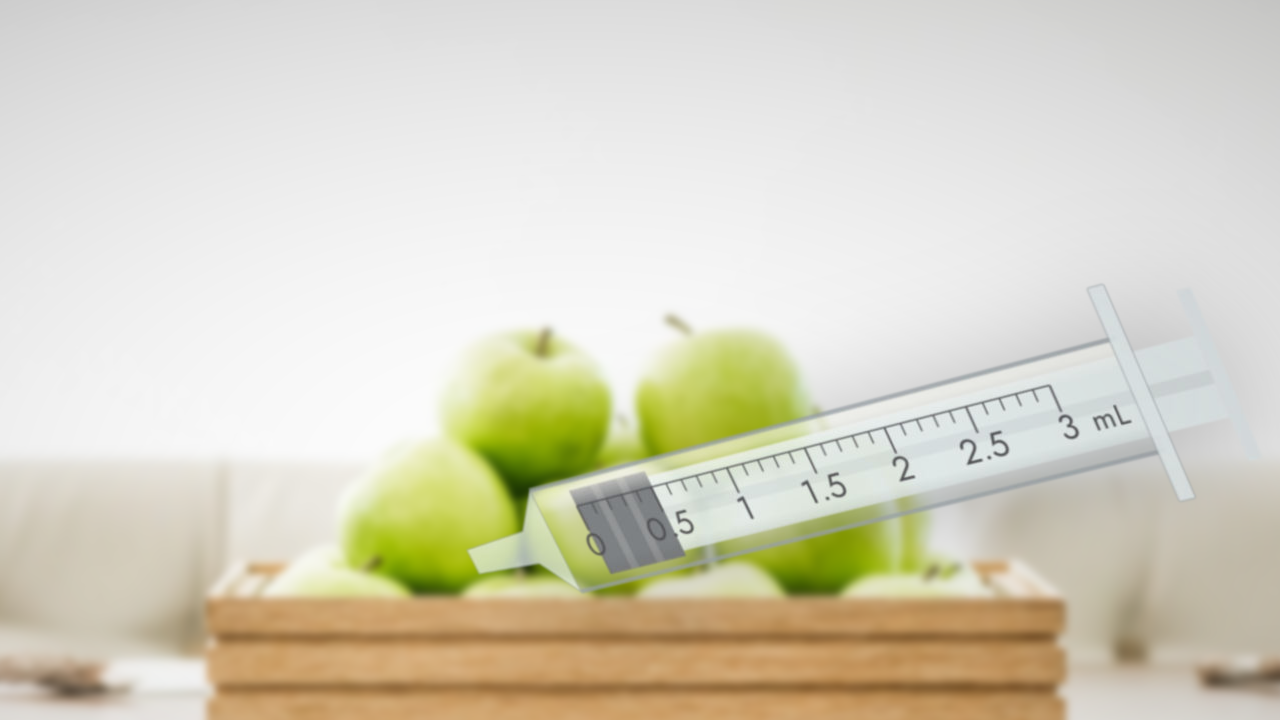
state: 0 mL
